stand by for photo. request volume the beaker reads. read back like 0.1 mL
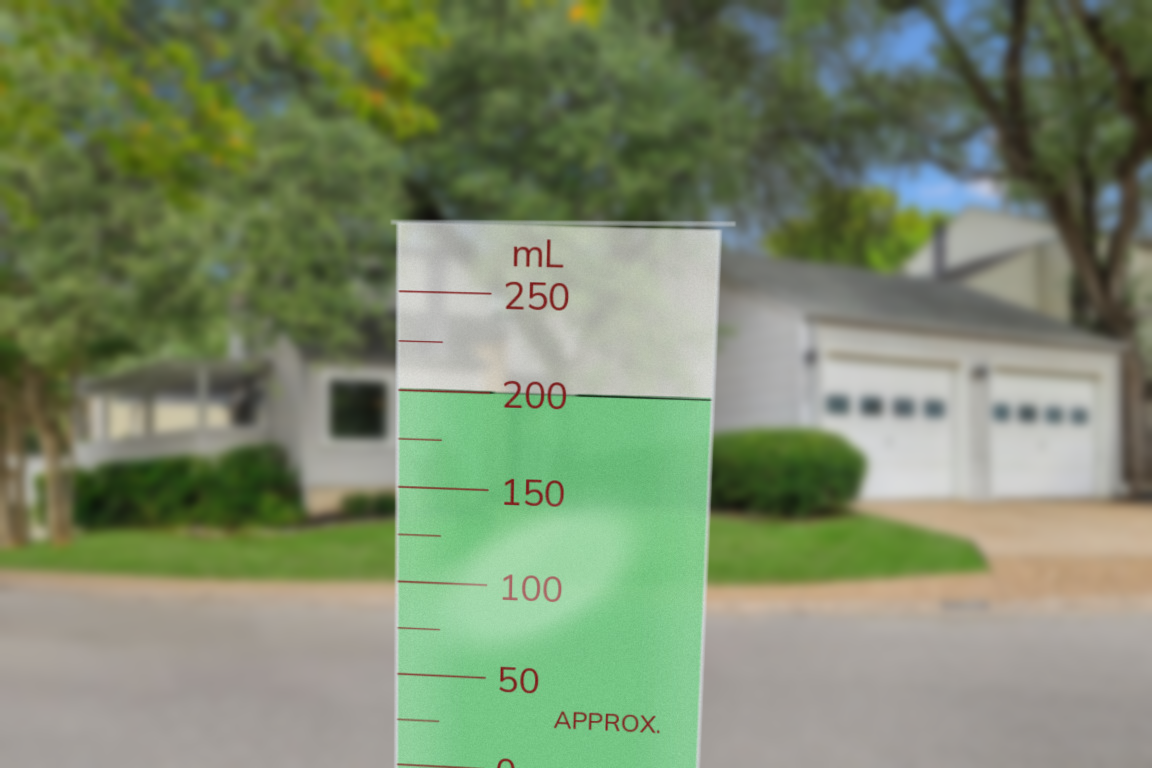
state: 200 mL
